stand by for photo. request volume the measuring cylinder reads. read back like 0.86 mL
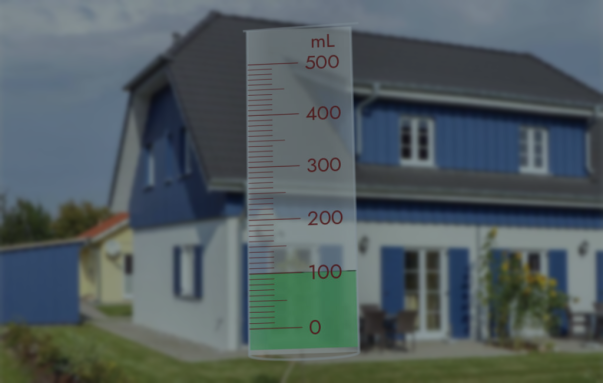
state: 100 mL
